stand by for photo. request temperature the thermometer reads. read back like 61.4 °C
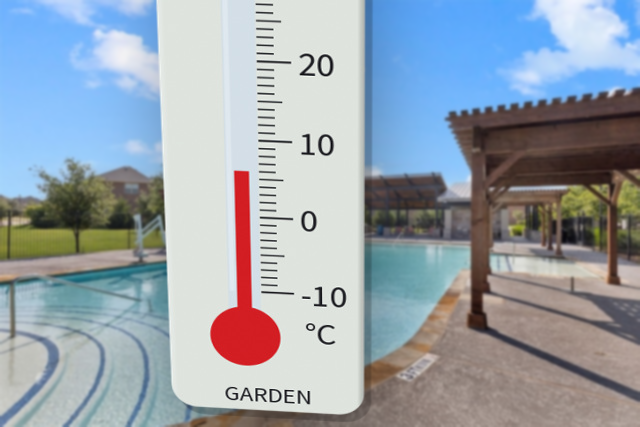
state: 6 °C
